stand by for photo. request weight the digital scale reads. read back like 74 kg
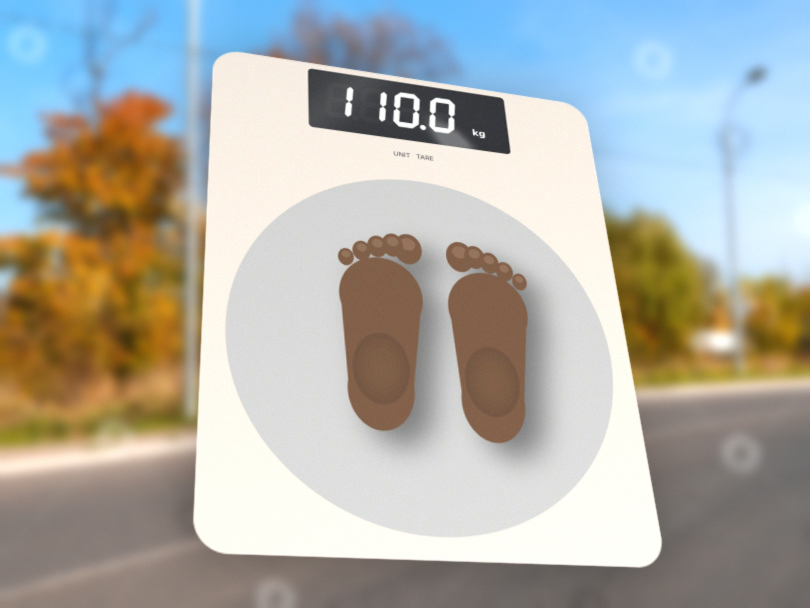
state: 110.0 kg
